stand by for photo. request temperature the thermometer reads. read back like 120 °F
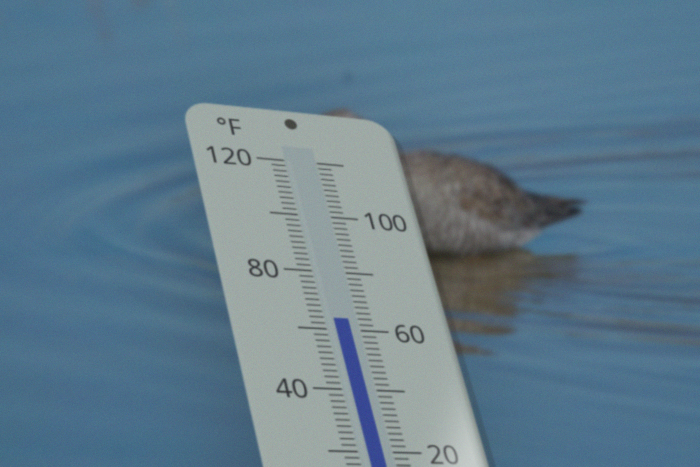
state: 64 °F
